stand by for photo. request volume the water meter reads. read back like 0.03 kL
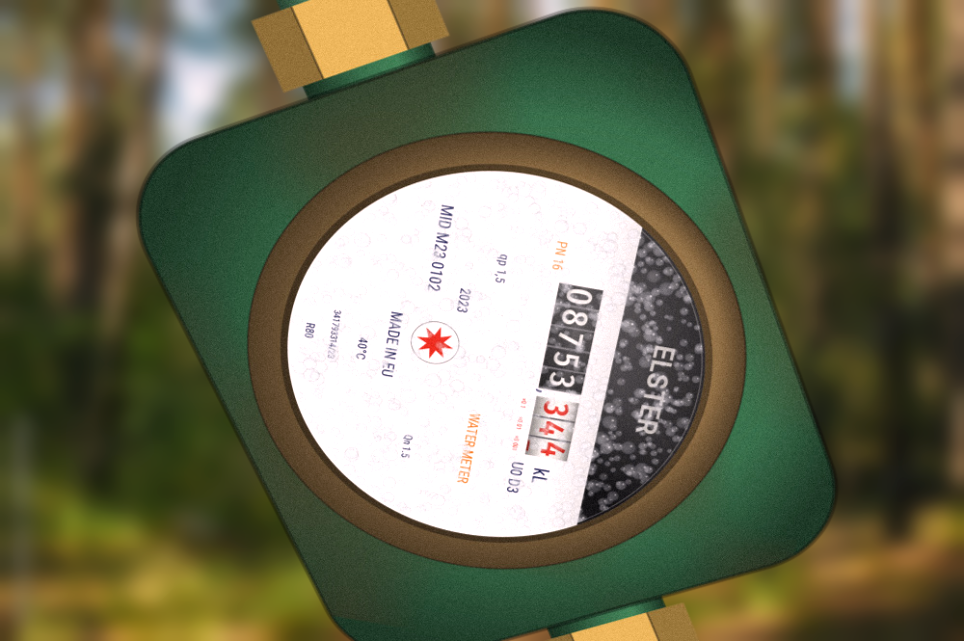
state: 8753.344 kL
